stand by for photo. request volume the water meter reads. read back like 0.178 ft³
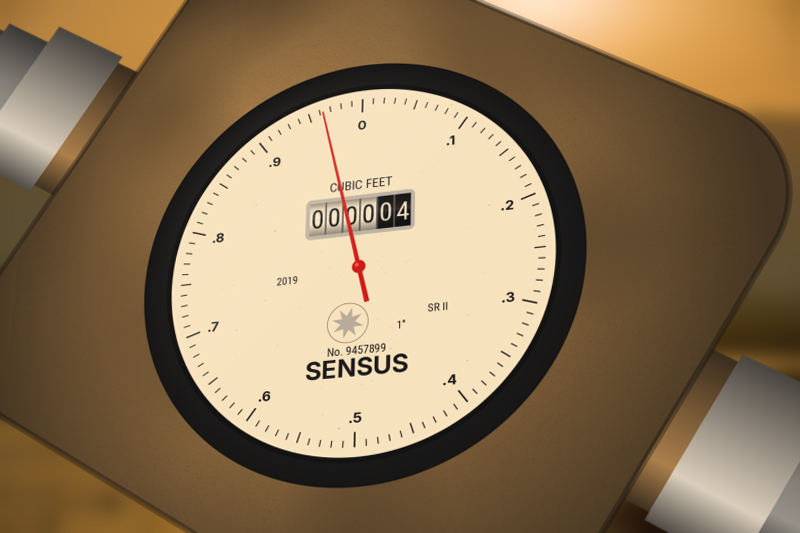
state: 3.96 ft³
